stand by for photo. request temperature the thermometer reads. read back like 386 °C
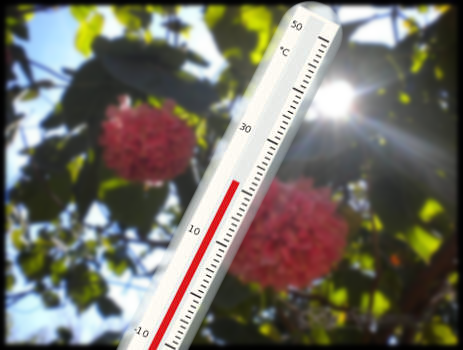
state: 21 °C
